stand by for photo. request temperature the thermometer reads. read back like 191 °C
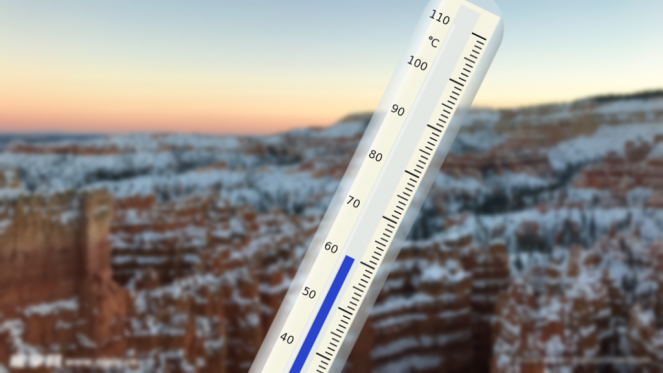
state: 60 °C
